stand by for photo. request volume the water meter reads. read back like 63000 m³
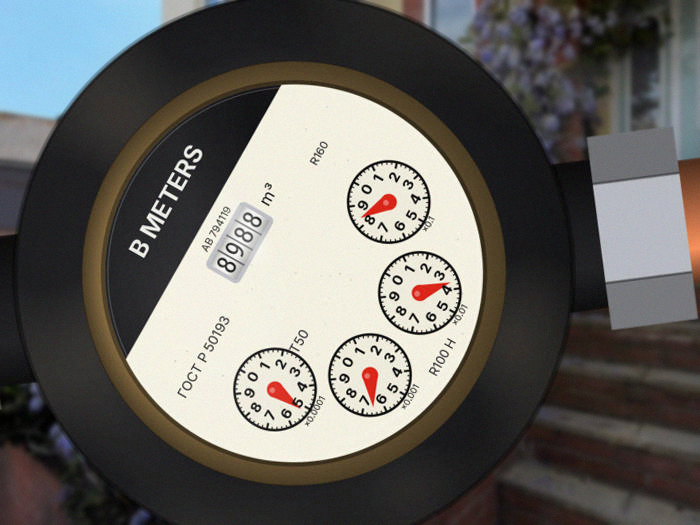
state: 8988.8365 m³
